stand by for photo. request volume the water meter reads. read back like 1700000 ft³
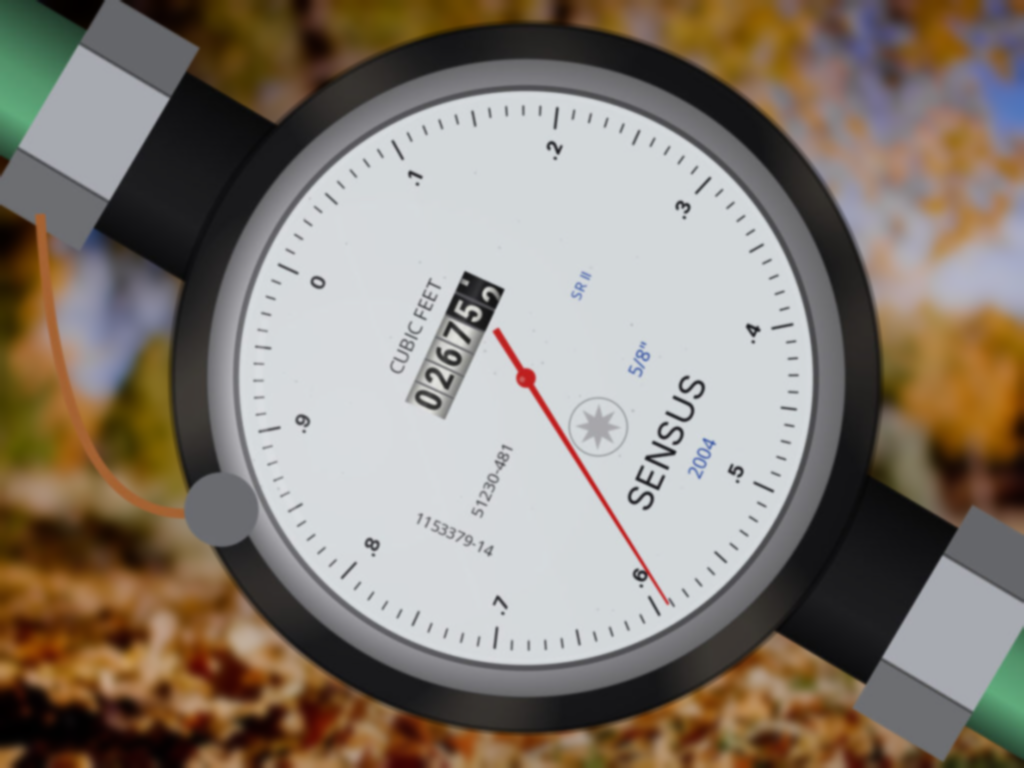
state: 26751.59 ft³
